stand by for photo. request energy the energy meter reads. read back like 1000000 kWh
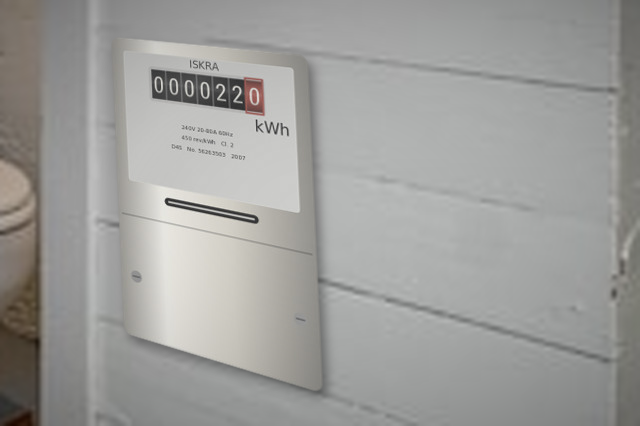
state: 22.0 kWh
